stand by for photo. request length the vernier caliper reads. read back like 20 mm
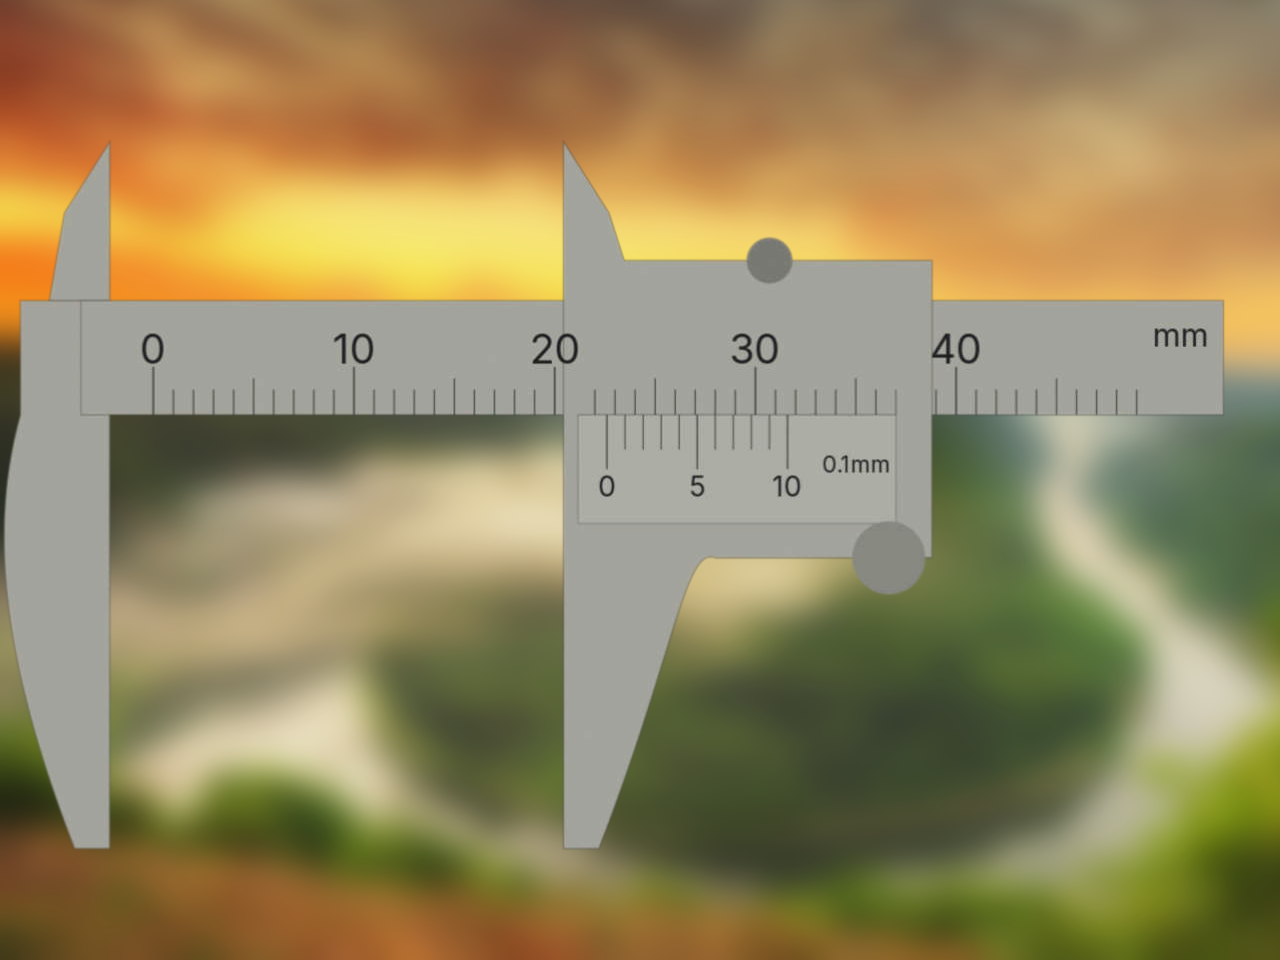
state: 22.6 mm
